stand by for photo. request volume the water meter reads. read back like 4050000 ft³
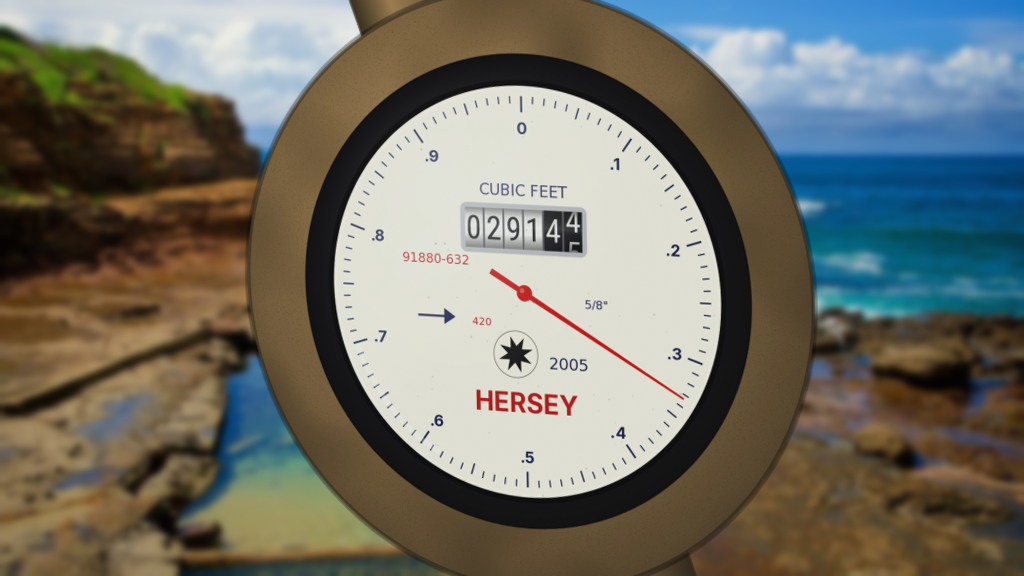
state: 29144.33 ft³
